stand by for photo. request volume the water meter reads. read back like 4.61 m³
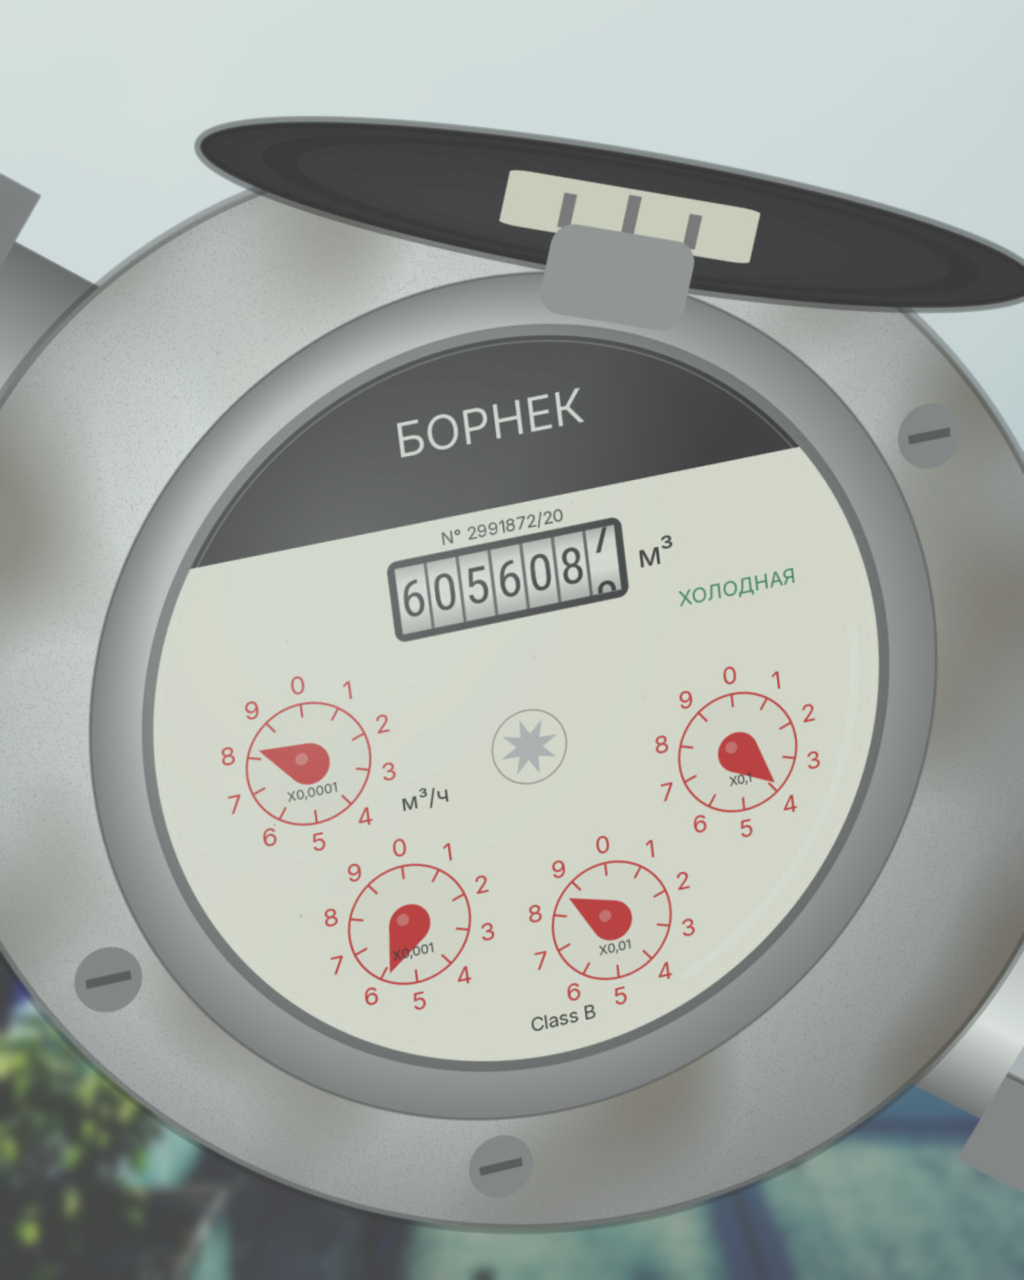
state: 6056087.3858 m³
